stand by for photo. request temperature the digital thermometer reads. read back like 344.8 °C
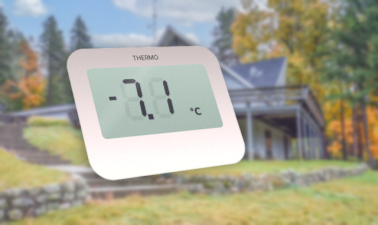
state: -7.1 °C
